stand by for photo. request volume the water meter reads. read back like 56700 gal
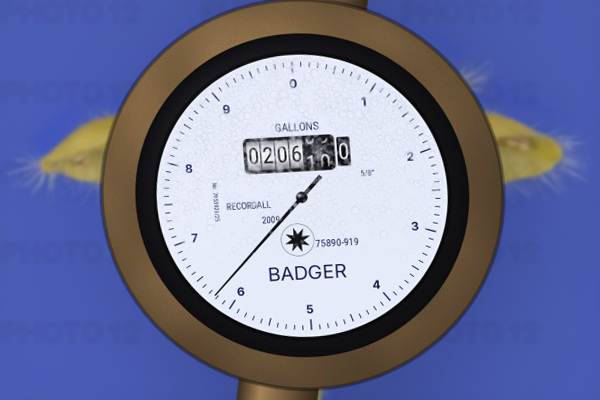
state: 206096.2 gal
